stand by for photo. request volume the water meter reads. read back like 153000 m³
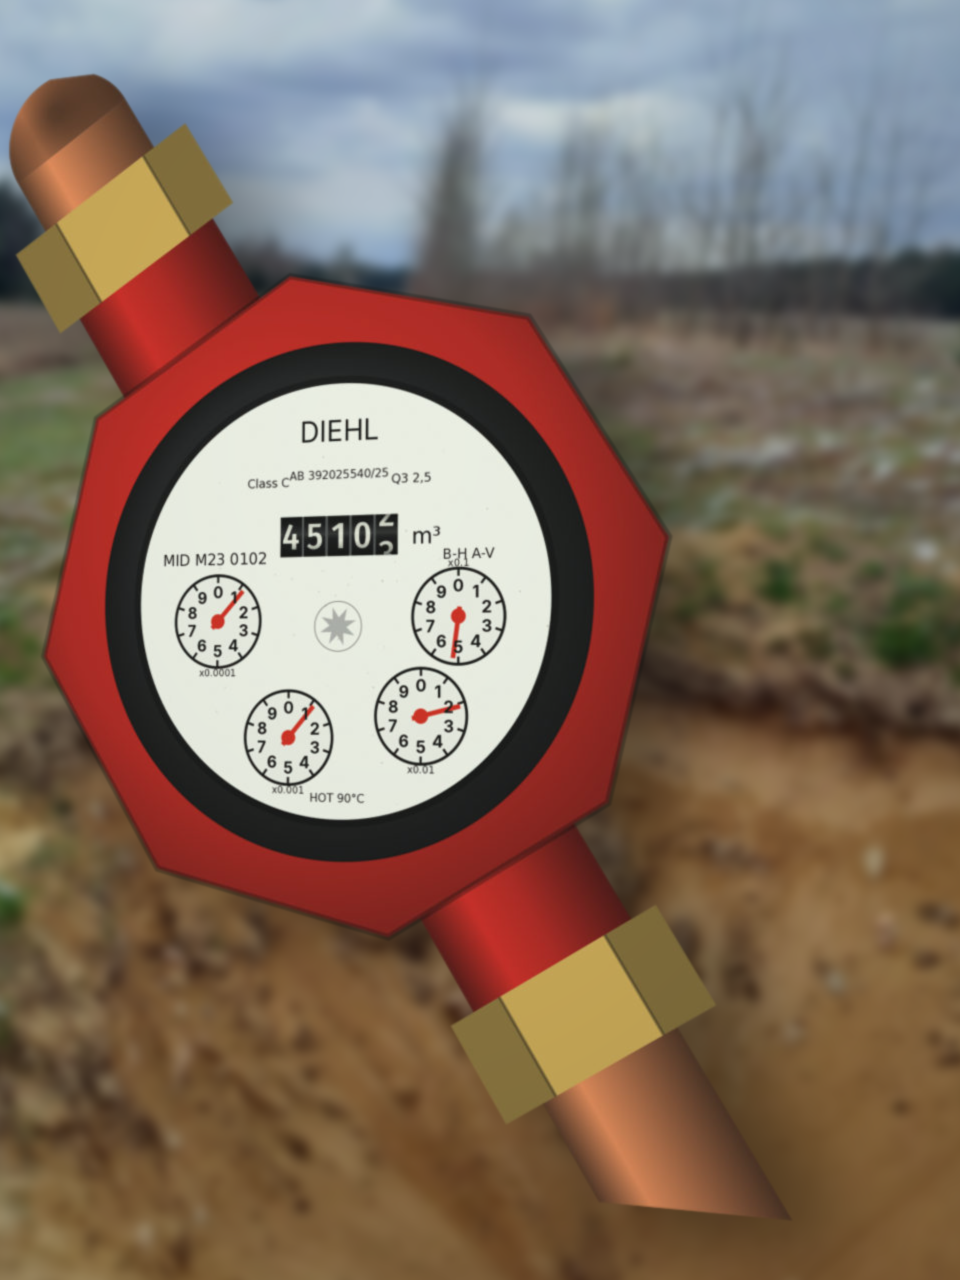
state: 45102.5211 m³
